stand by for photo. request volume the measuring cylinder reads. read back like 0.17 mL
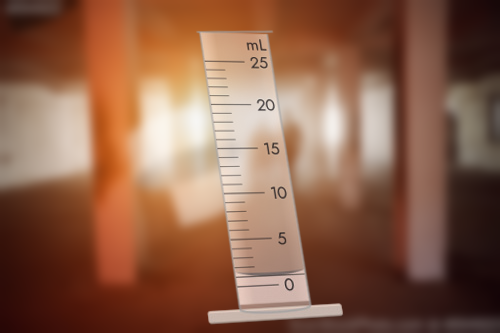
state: 1 mL
